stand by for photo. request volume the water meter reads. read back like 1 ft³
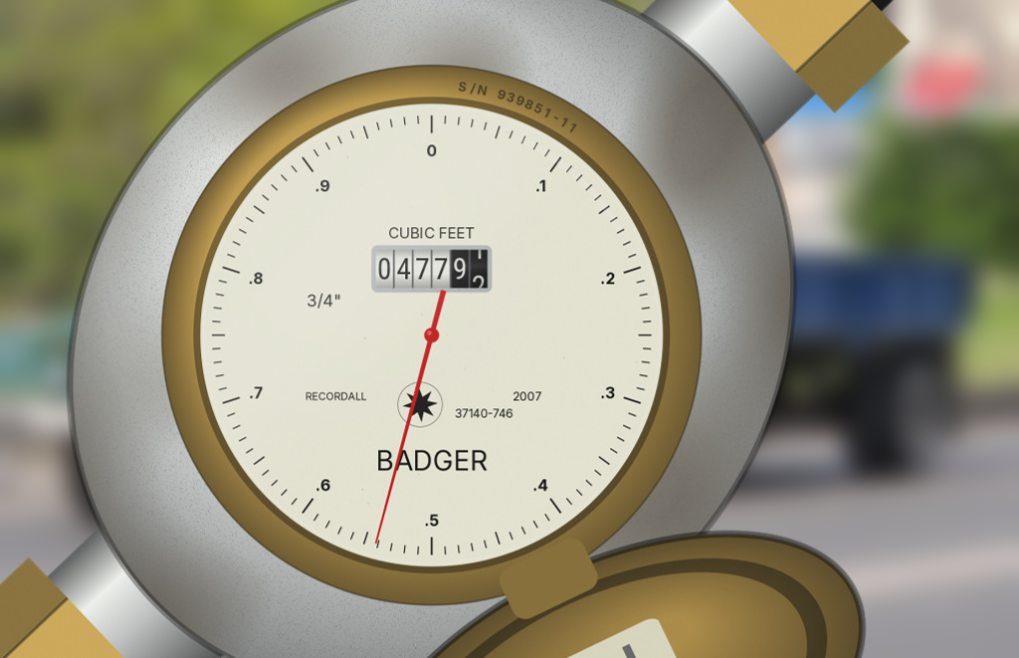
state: 47791.54 ft³
